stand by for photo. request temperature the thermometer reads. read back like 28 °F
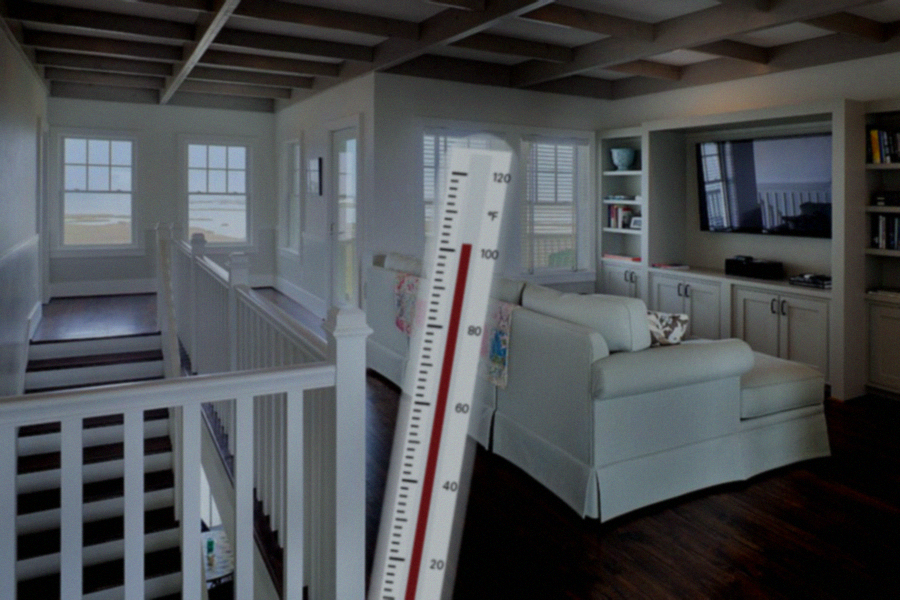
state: 102 °F
